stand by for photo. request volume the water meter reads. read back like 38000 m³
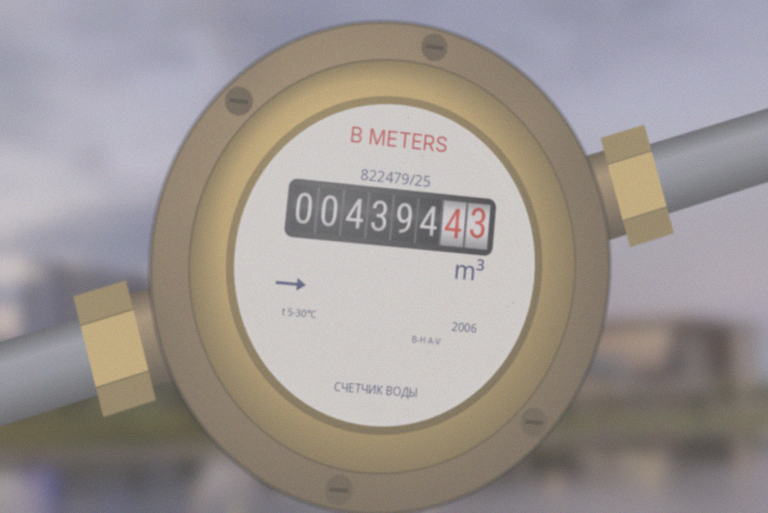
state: 4394.43 m³
